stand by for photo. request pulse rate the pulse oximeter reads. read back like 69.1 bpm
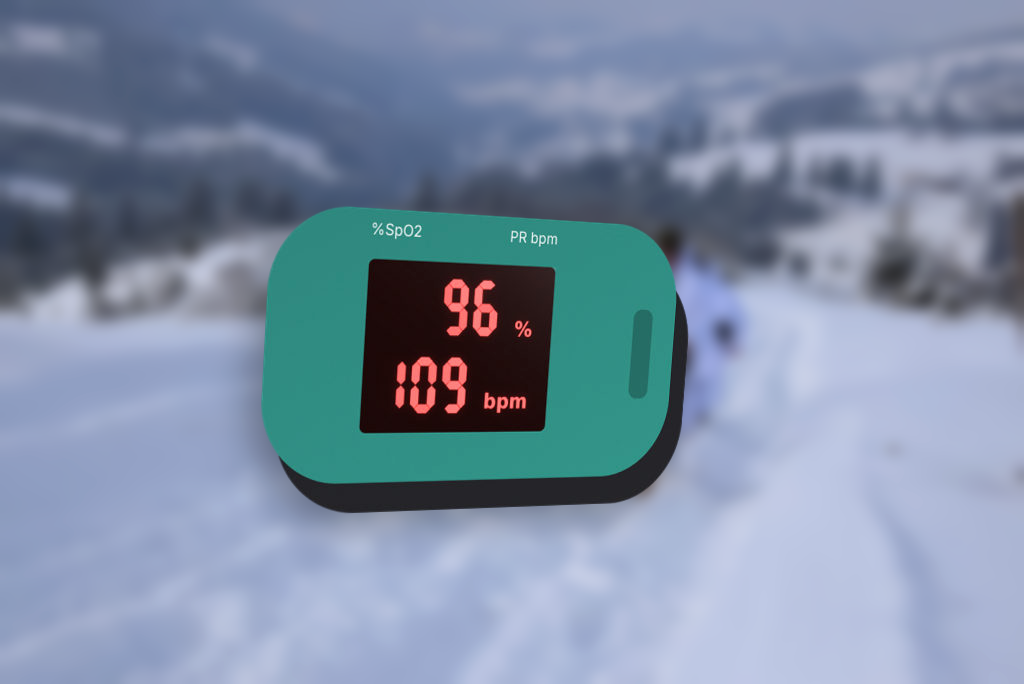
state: 109 bpm
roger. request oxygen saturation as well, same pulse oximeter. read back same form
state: 96 %
